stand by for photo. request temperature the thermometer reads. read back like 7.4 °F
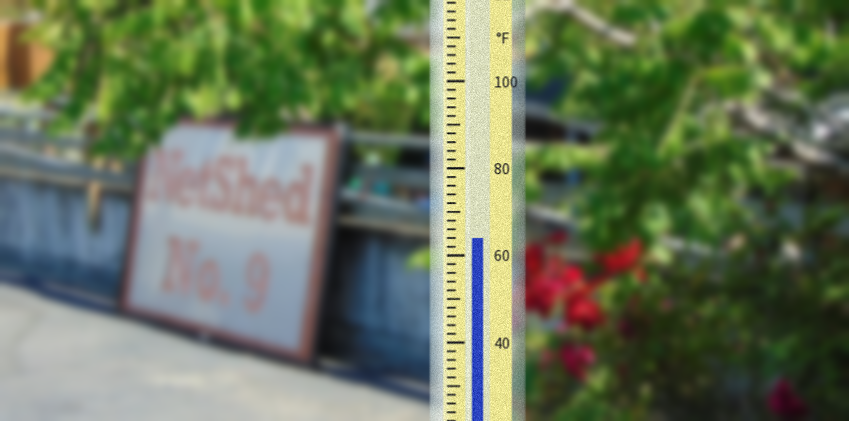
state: 64 °F
